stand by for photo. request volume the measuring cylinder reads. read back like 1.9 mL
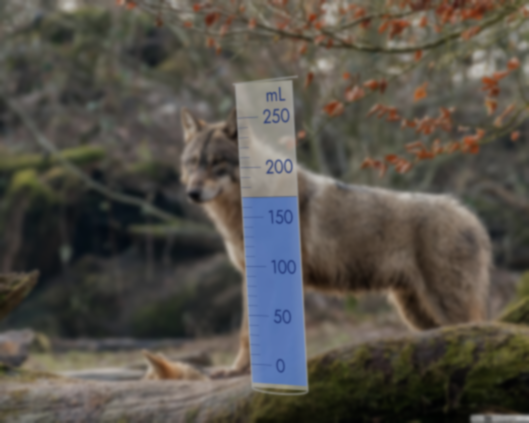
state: 170 mL
